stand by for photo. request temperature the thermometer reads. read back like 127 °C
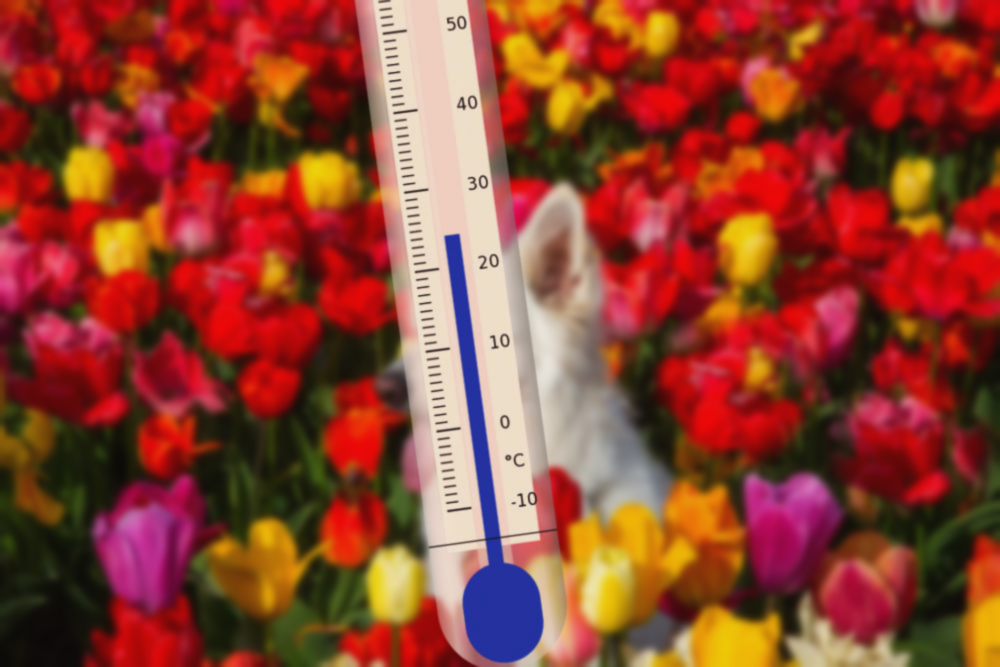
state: 24 °C
